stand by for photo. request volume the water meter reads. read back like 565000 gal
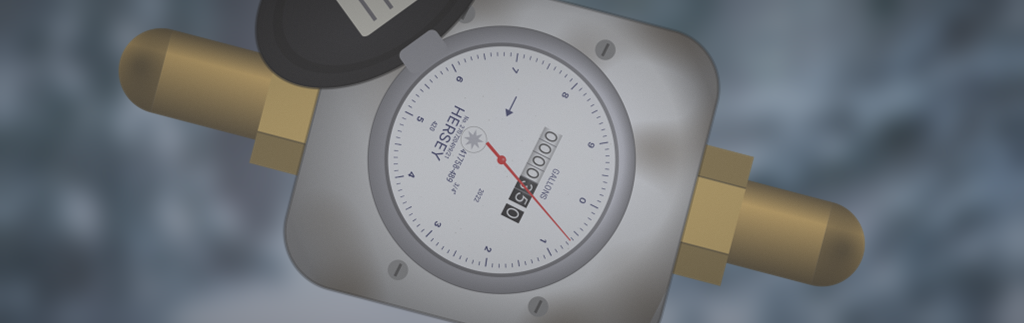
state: 350.6 gal
